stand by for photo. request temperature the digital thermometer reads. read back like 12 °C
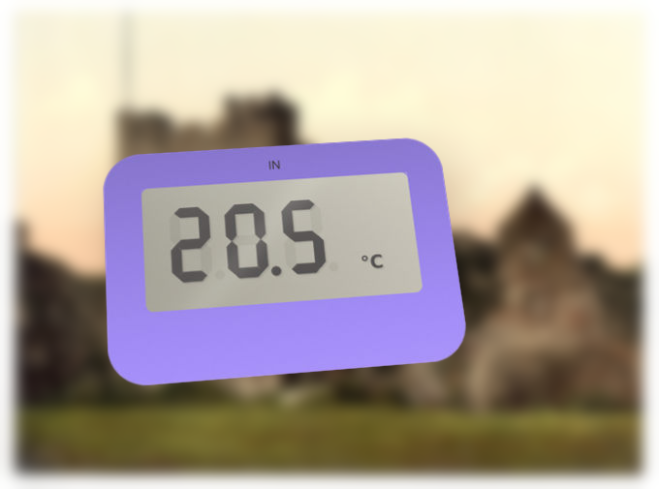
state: 20.5 °C
